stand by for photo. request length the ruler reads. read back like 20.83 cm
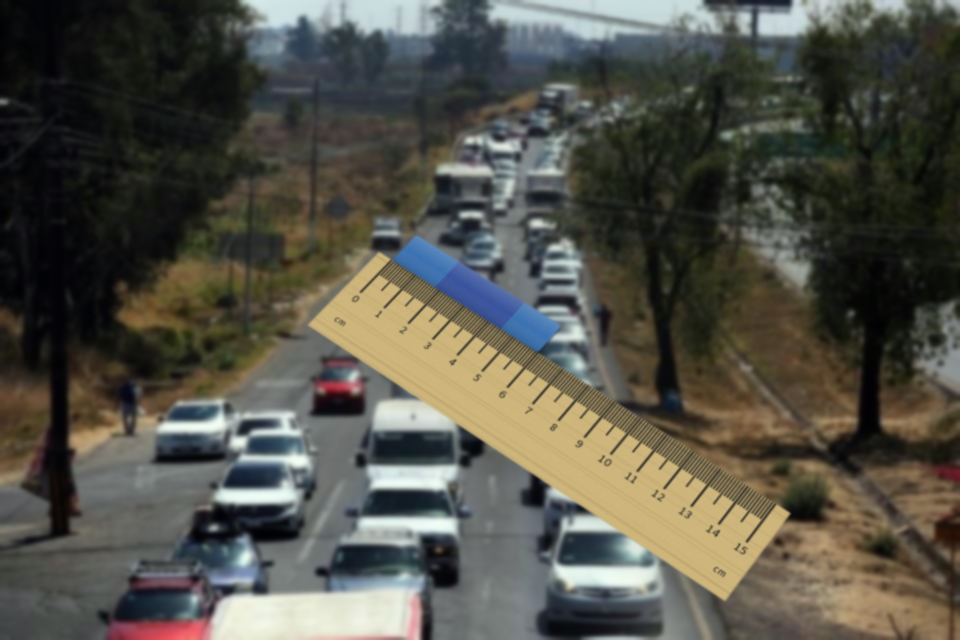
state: 6 cm
